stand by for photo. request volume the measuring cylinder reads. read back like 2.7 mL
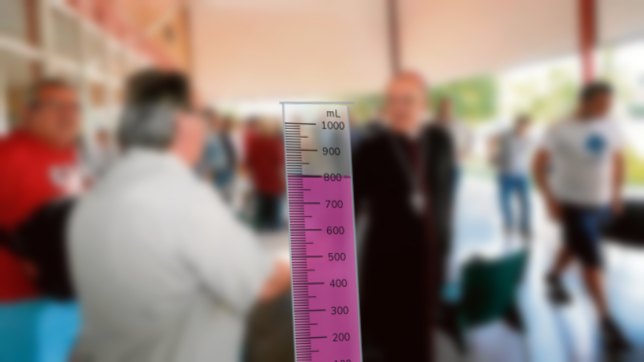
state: 800 mL
